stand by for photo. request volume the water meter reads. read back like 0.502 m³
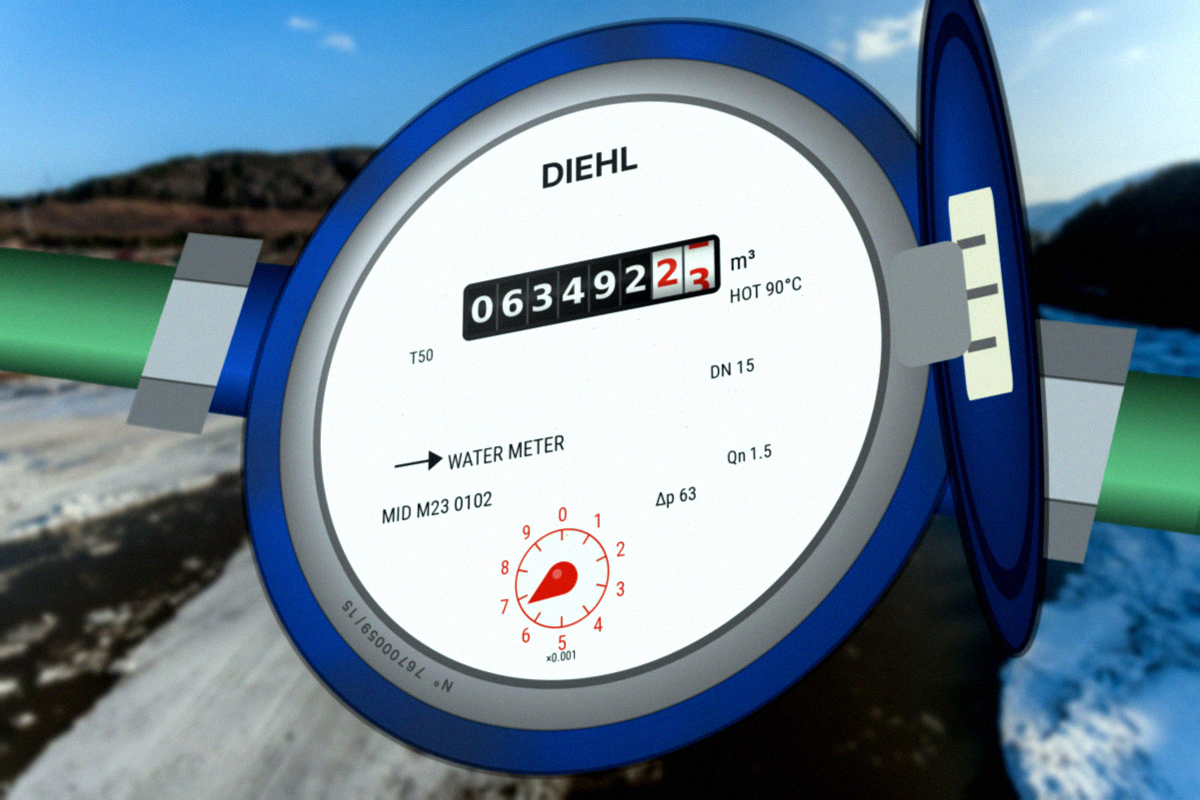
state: 63492.226 m³
